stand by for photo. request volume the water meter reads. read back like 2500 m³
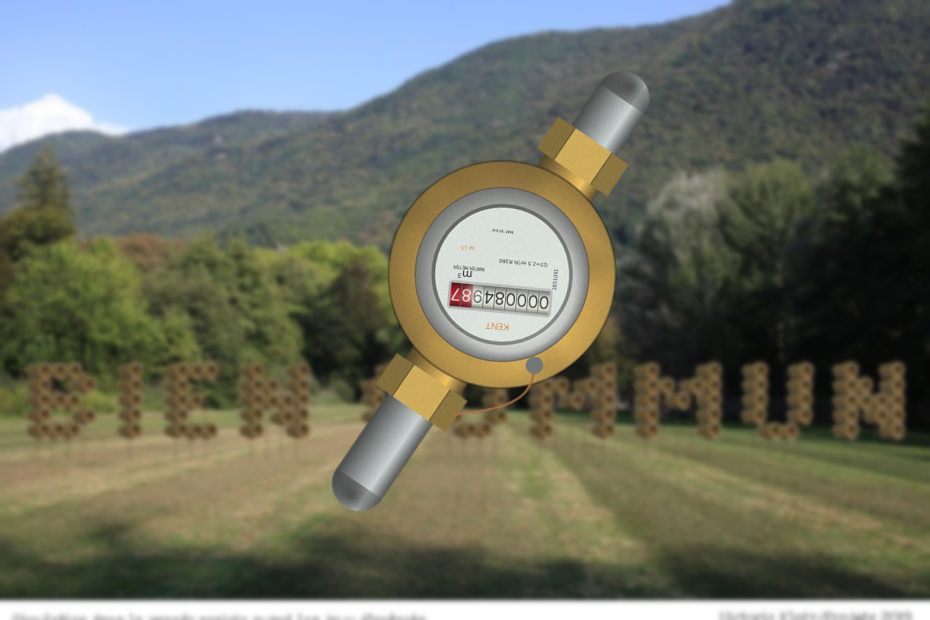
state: 849.87 m³
